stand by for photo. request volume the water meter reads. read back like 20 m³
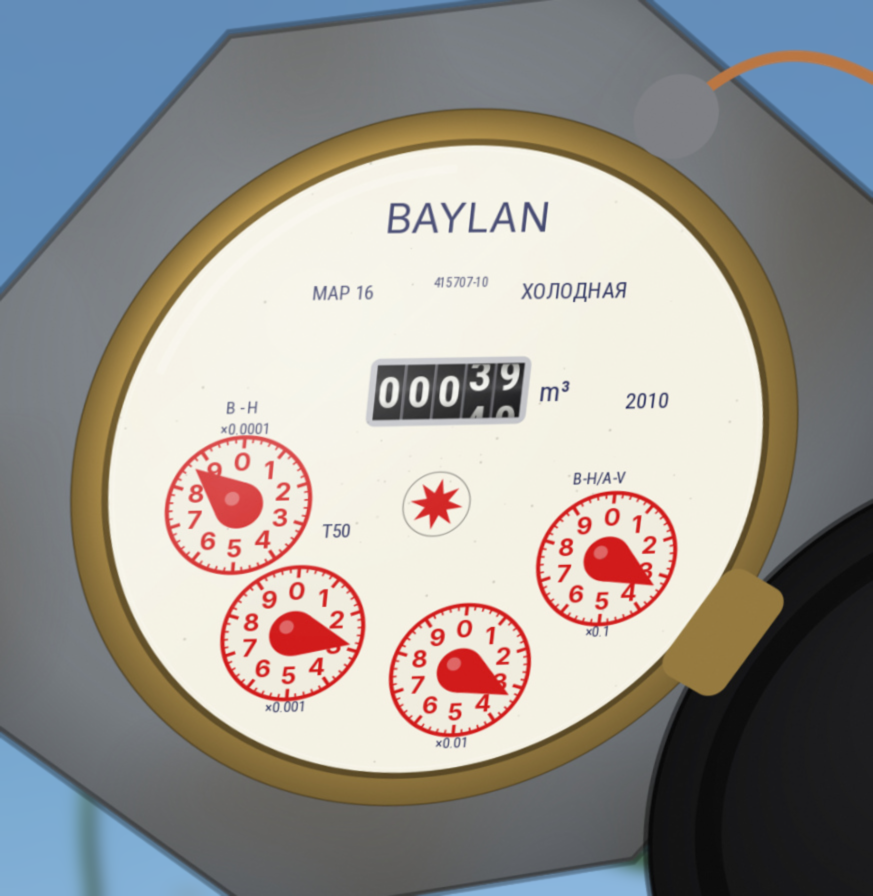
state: 39.3328 m³
